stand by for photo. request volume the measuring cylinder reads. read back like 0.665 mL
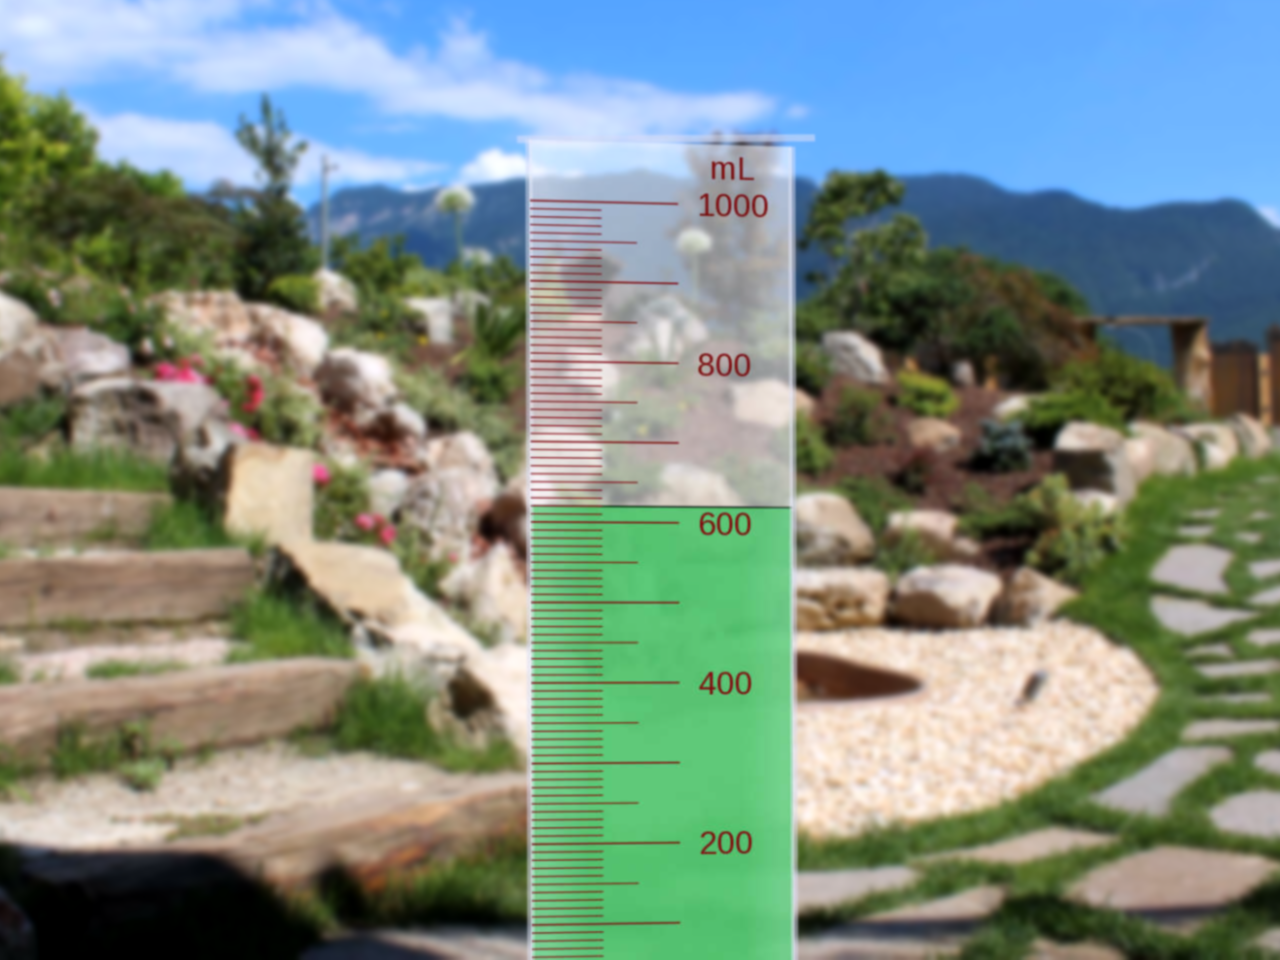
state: 620 mL
